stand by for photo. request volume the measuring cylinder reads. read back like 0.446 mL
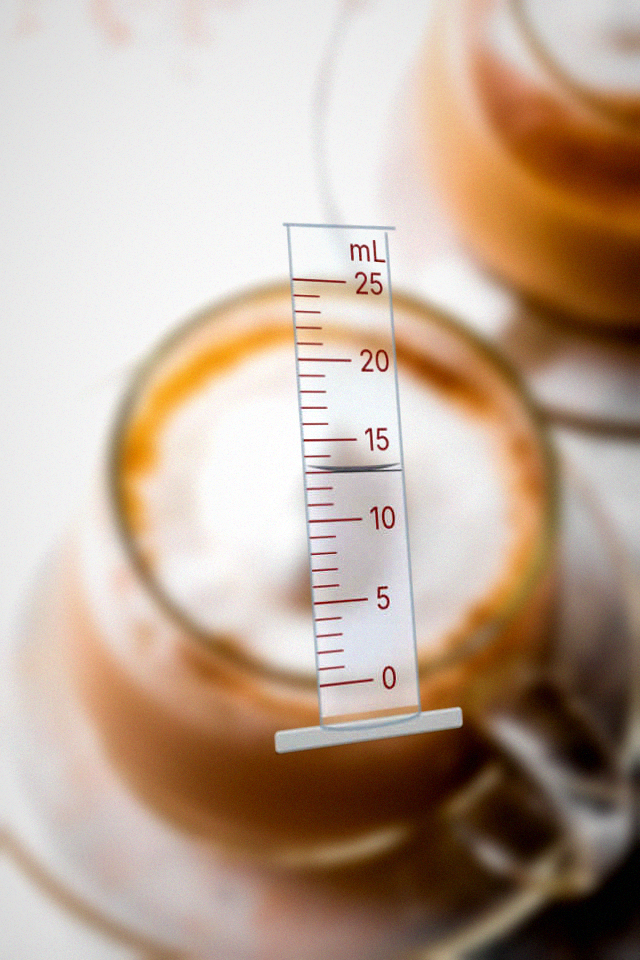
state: 13 mL
